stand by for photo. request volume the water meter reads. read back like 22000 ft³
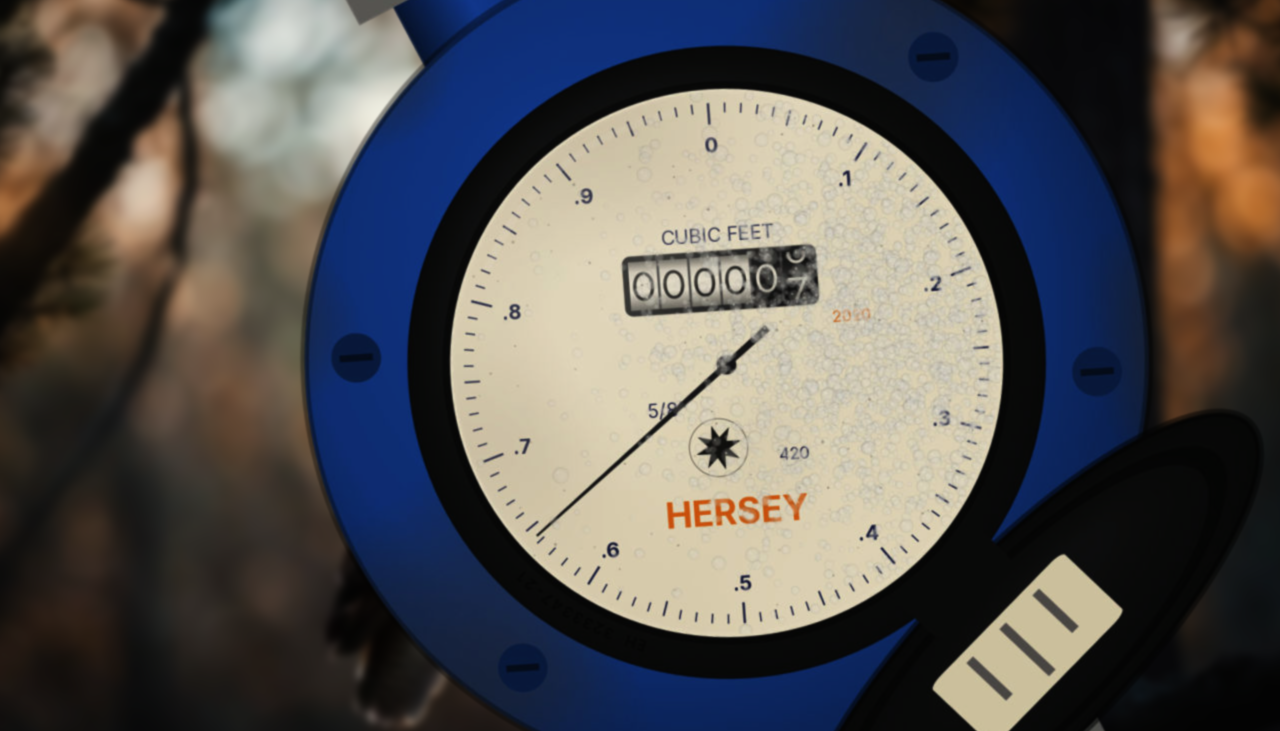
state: 6.64 ft³
